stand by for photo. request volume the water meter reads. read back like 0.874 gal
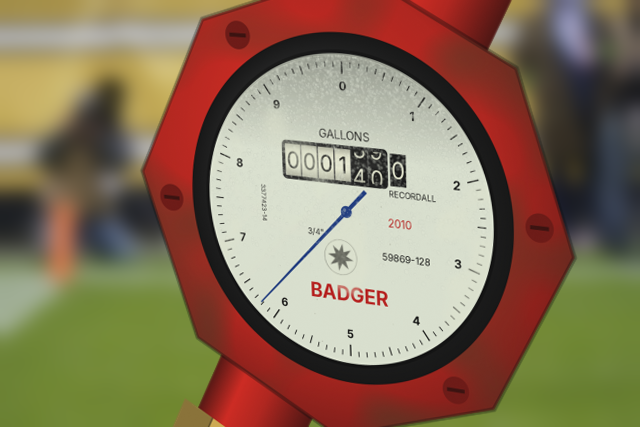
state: 1396.2 gal
